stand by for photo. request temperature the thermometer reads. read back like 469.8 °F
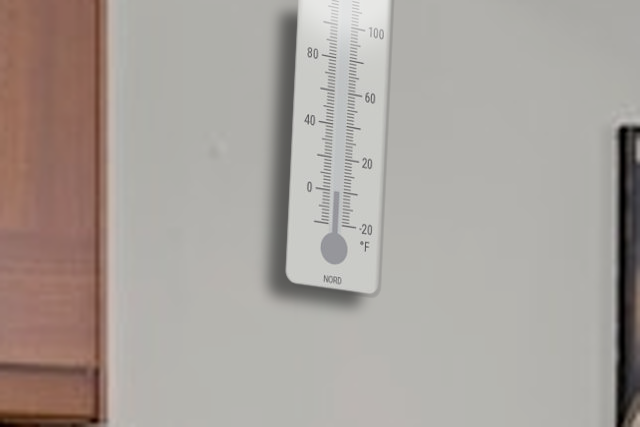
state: 0 °F
